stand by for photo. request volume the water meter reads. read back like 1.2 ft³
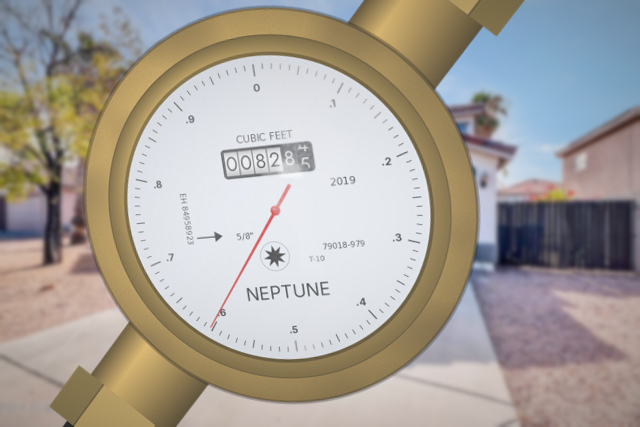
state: 8284.60 ft³
